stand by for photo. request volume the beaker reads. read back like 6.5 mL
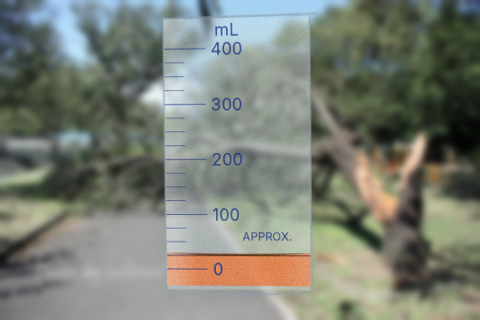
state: 25 mL
